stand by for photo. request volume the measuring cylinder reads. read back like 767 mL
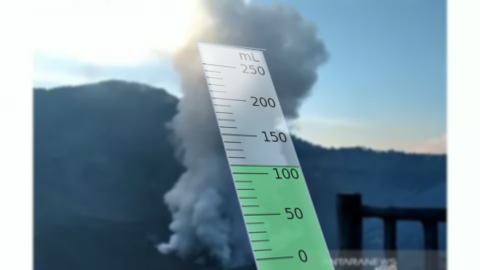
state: 110 mL
